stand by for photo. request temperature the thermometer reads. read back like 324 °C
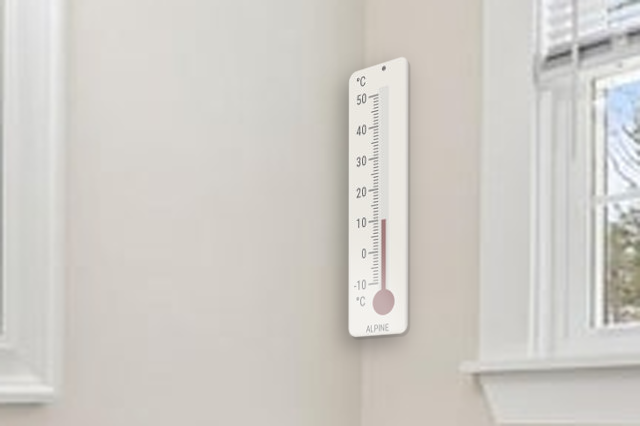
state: 10 °C
